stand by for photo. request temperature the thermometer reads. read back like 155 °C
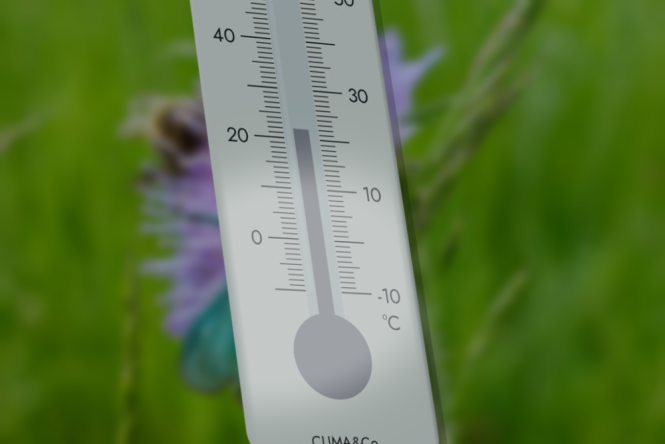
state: 22 °C
